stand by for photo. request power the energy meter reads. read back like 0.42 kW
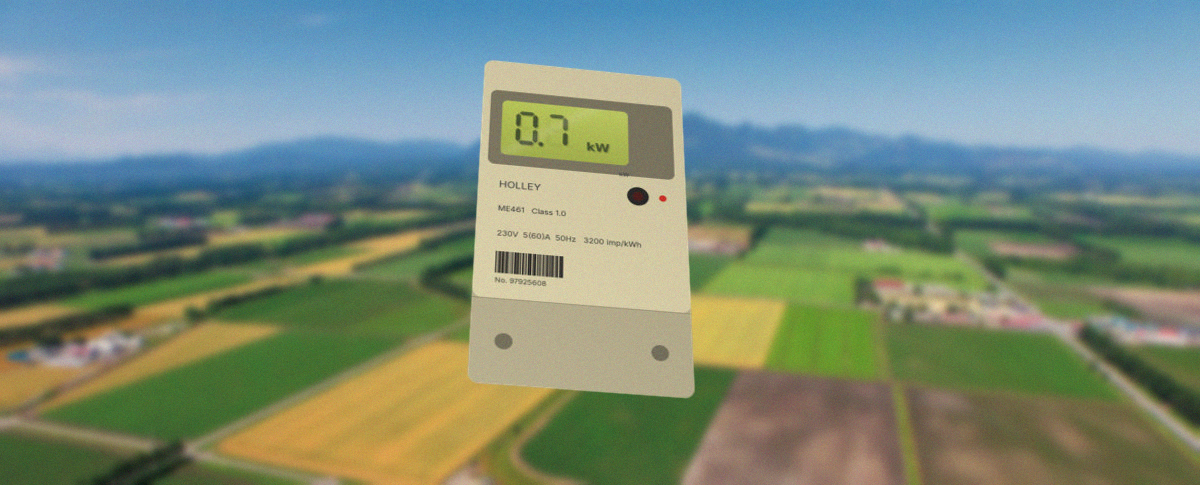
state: 0.7 kW
